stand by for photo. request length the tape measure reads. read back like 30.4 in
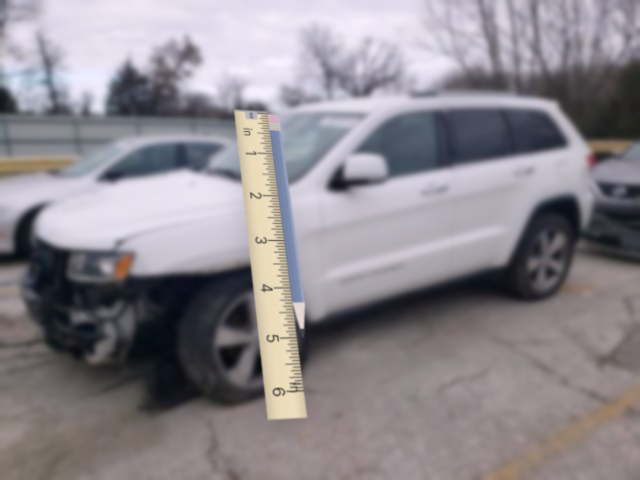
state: 5 in
